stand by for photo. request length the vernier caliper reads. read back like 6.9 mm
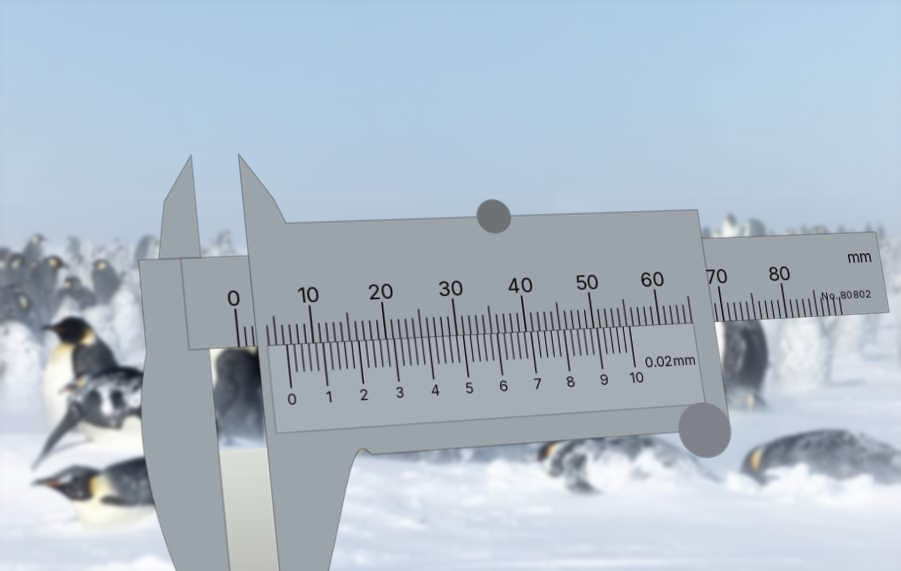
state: 6.4 mm
